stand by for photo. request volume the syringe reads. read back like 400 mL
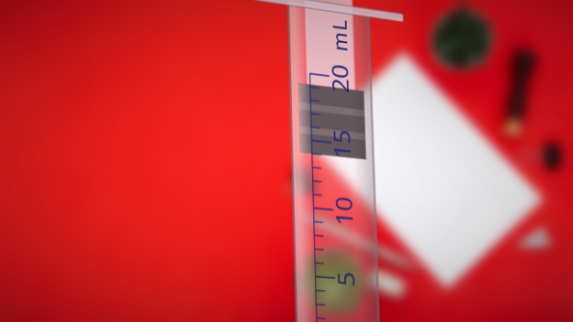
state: 14 mL
